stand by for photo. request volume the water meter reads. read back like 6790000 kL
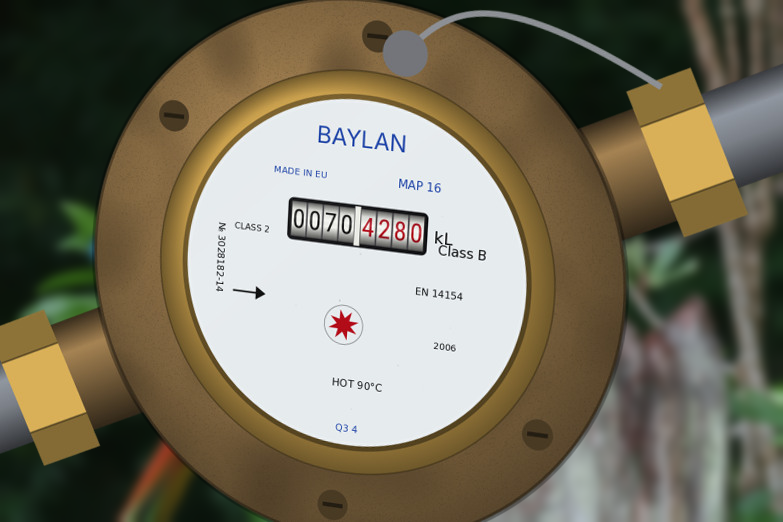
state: 70.4280 kL
